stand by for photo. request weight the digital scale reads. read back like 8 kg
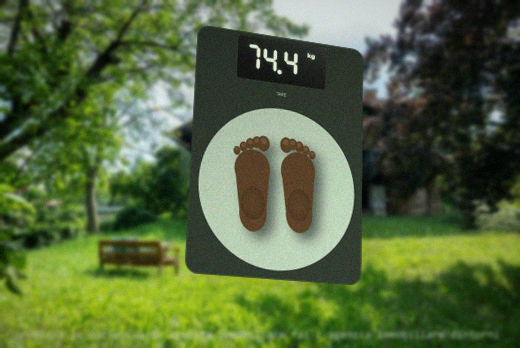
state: 74.4 kg
